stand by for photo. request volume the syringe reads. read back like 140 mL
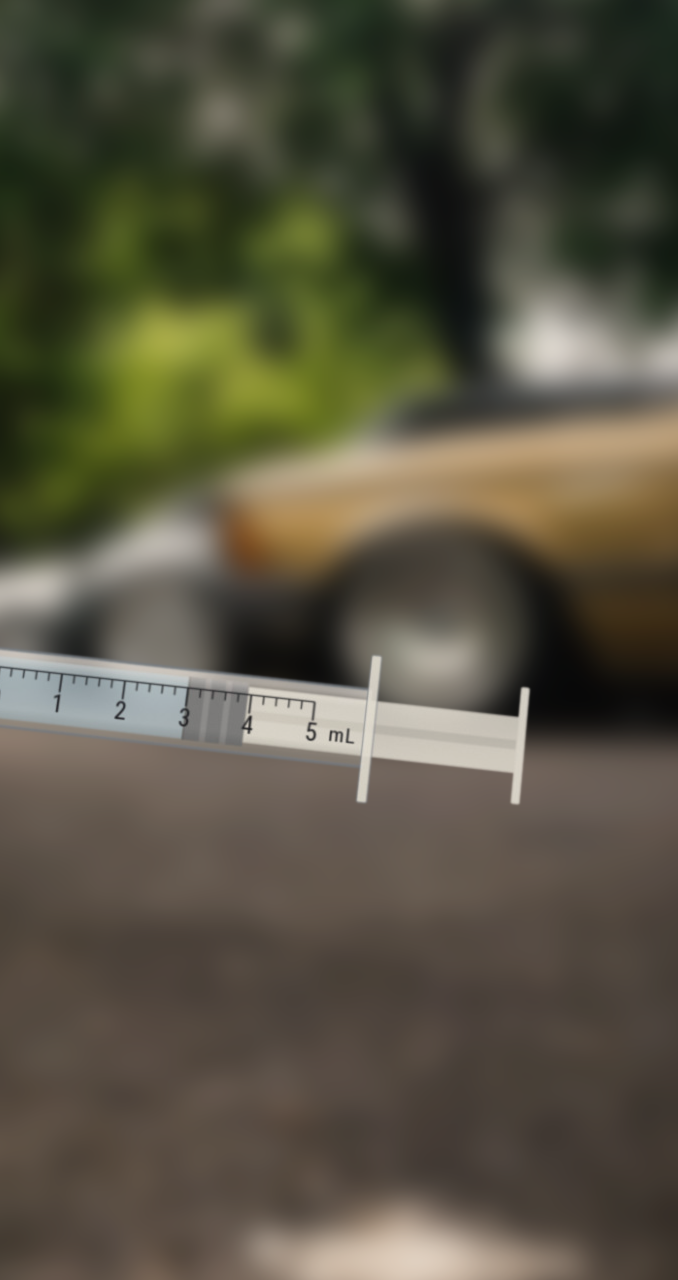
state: 3 mL
